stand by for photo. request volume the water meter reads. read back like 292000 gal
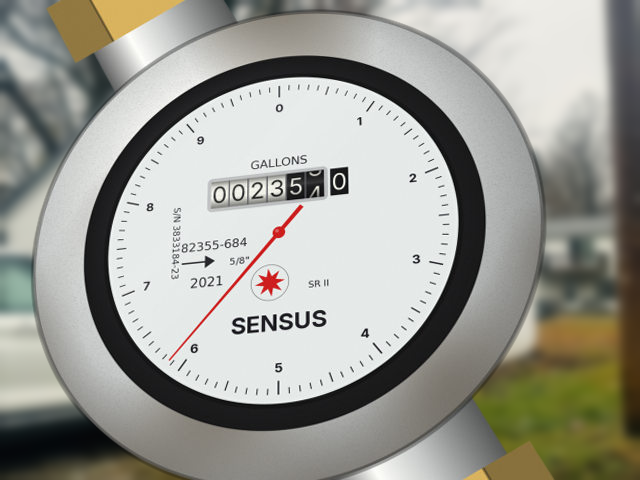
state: 23536.1 gal
